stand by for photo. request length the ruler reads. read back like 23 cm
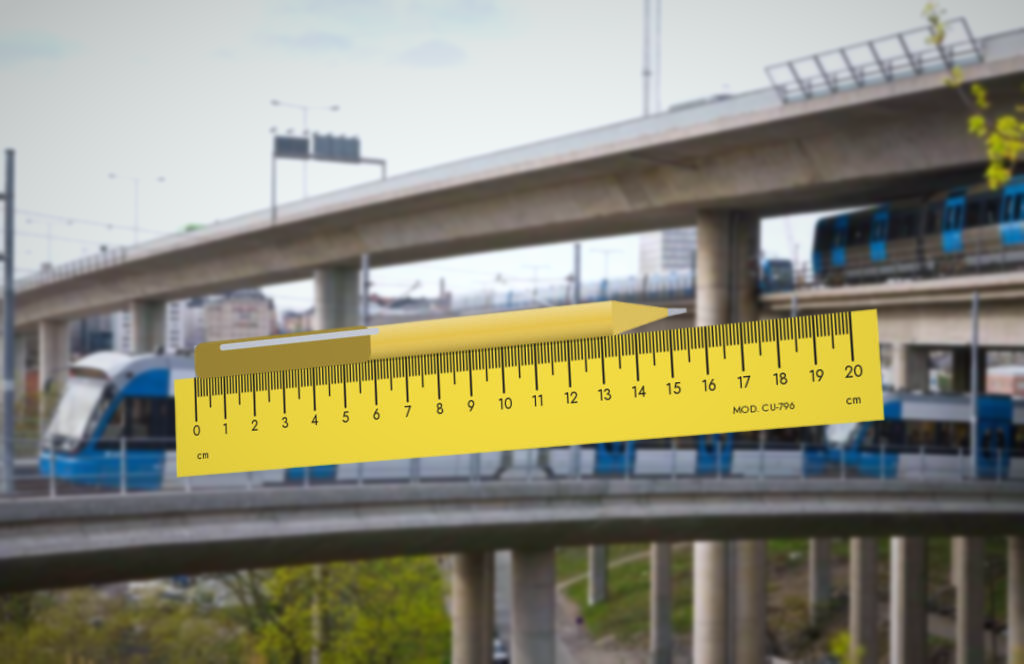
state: 15.5 cm
